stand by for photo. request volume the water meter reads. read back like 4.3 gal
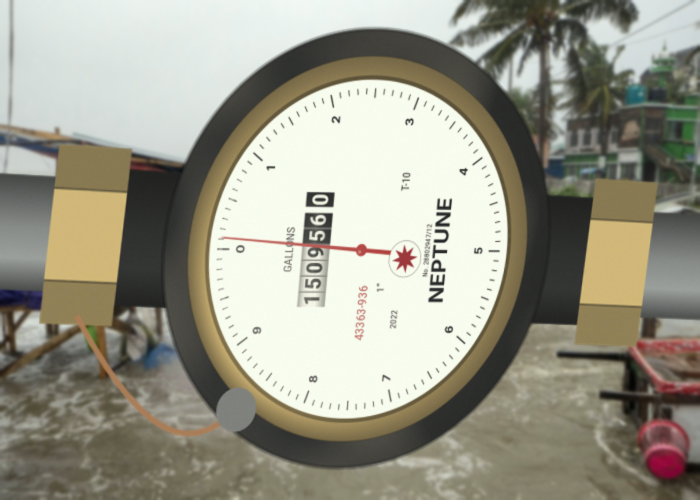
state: 1509560.1 gal
